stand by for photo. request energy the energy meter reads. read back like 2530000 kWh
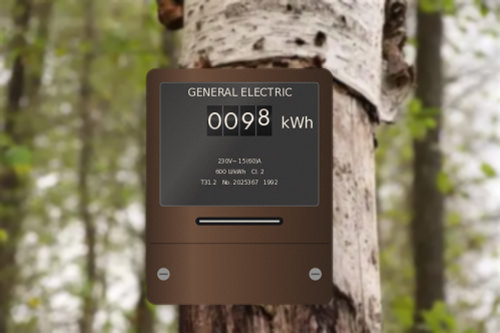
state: 98 kWh
